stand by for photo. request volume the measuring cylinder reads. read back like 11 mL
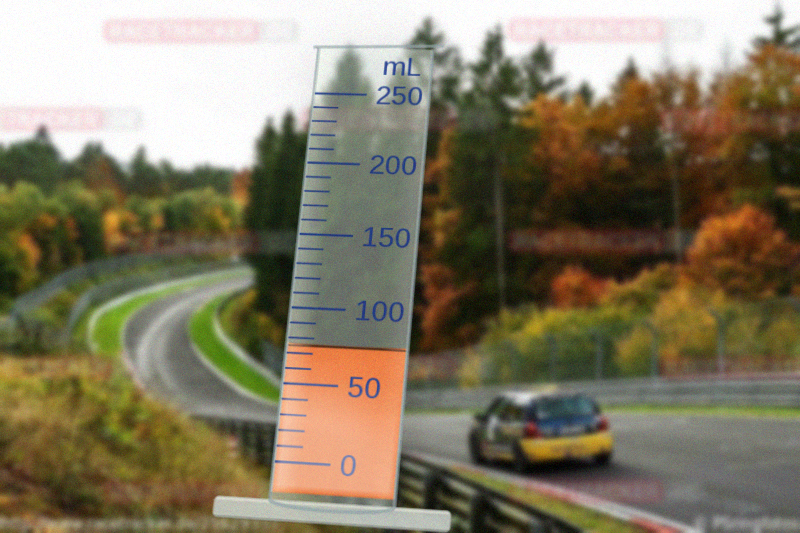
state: 75 mL
